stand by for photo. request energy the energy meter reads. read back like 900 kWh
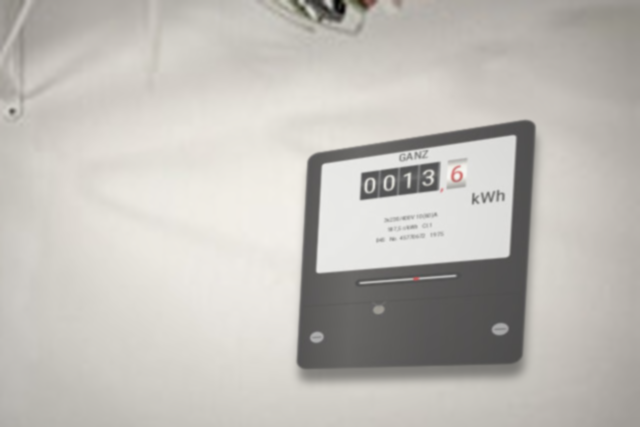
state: 13.6 kWh
